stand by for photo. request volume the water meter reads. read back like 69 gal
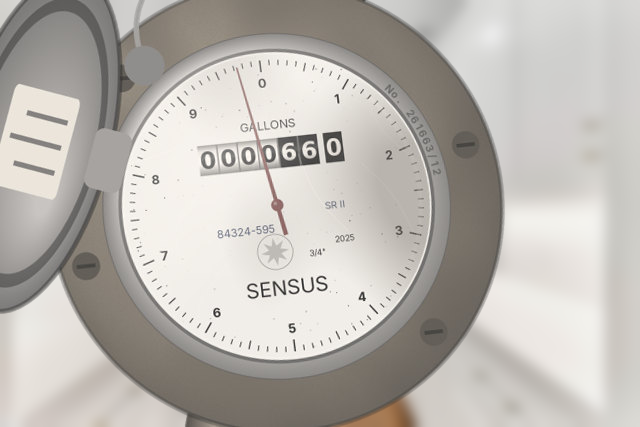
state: 659.7 gal
